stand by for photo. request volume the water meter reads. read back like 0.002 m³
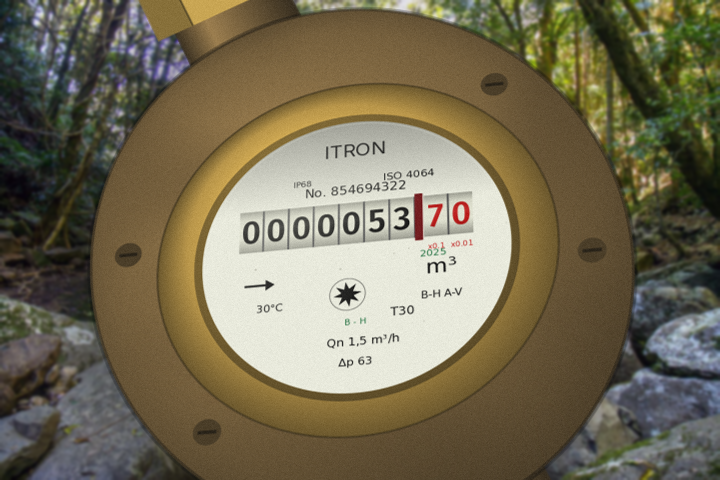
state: 53.70 m³
